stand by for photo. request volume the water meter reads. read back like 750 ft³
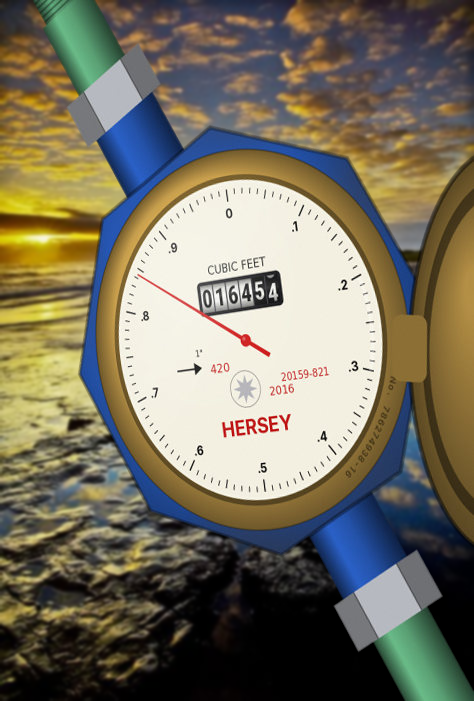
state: 16453.84 ft³
